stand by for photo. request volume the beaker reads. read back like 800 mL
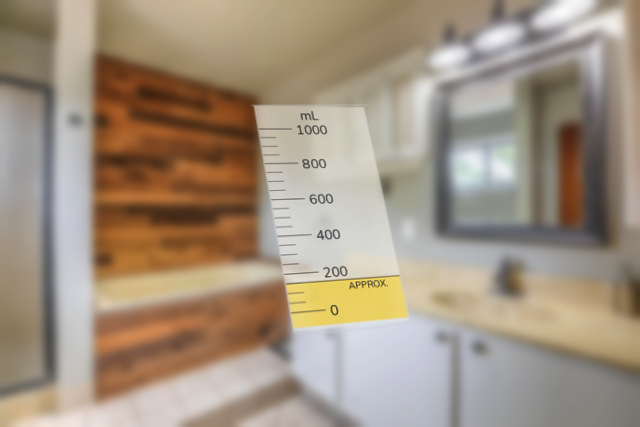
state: 150 mL
